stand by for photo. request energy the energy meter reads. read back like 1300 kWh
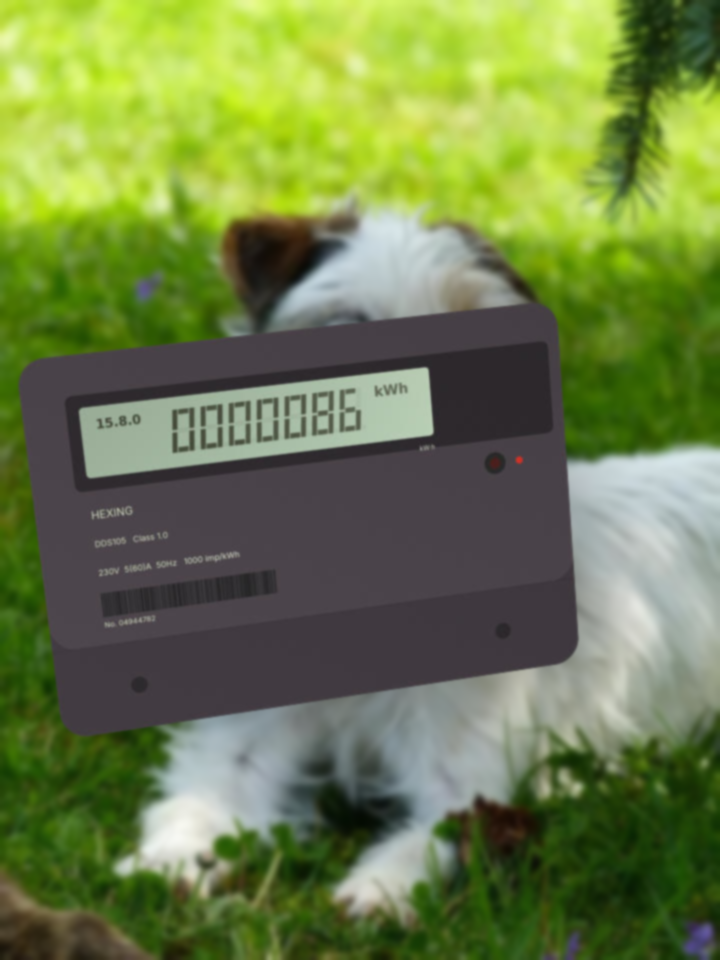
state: 86 kWh
